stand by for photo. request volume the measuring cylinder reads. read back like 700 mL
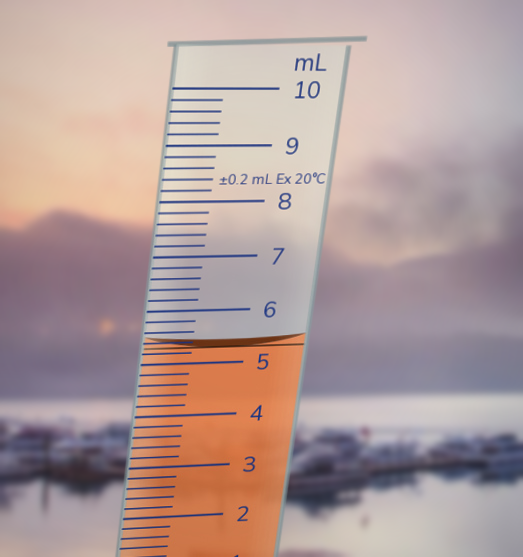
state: 5.3 mL
